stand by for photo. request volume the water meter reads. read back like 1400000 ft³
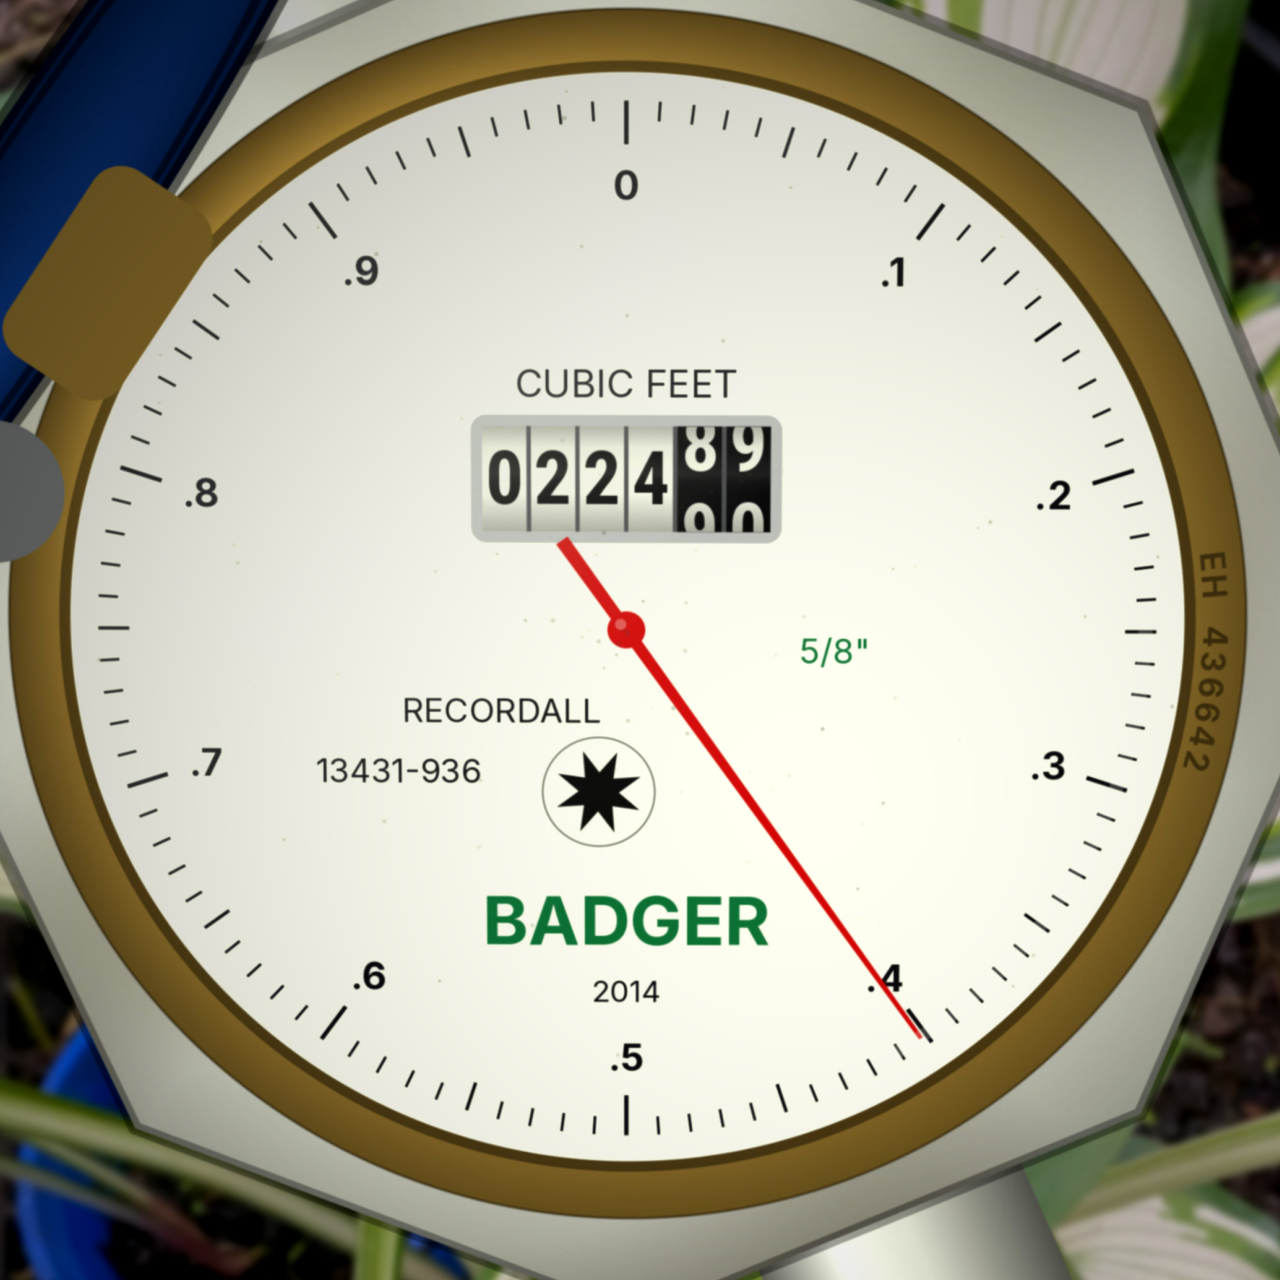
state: 22489.40 ft³
